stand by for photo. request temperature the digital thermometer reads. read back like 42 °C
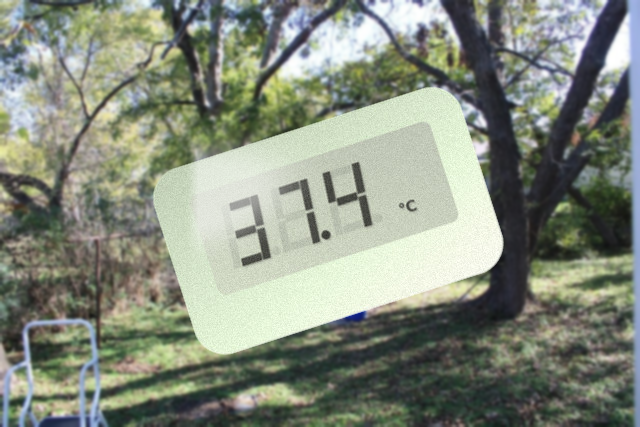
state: 37.4 °C
